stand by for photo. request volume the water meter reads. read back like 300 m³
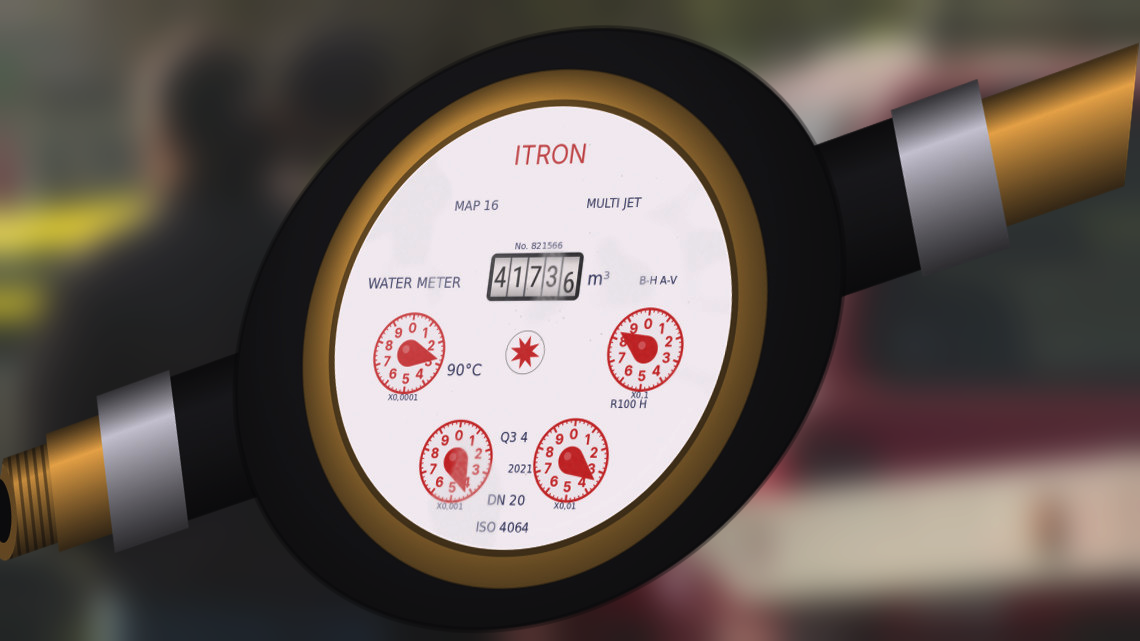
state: 41735.8342 m³
